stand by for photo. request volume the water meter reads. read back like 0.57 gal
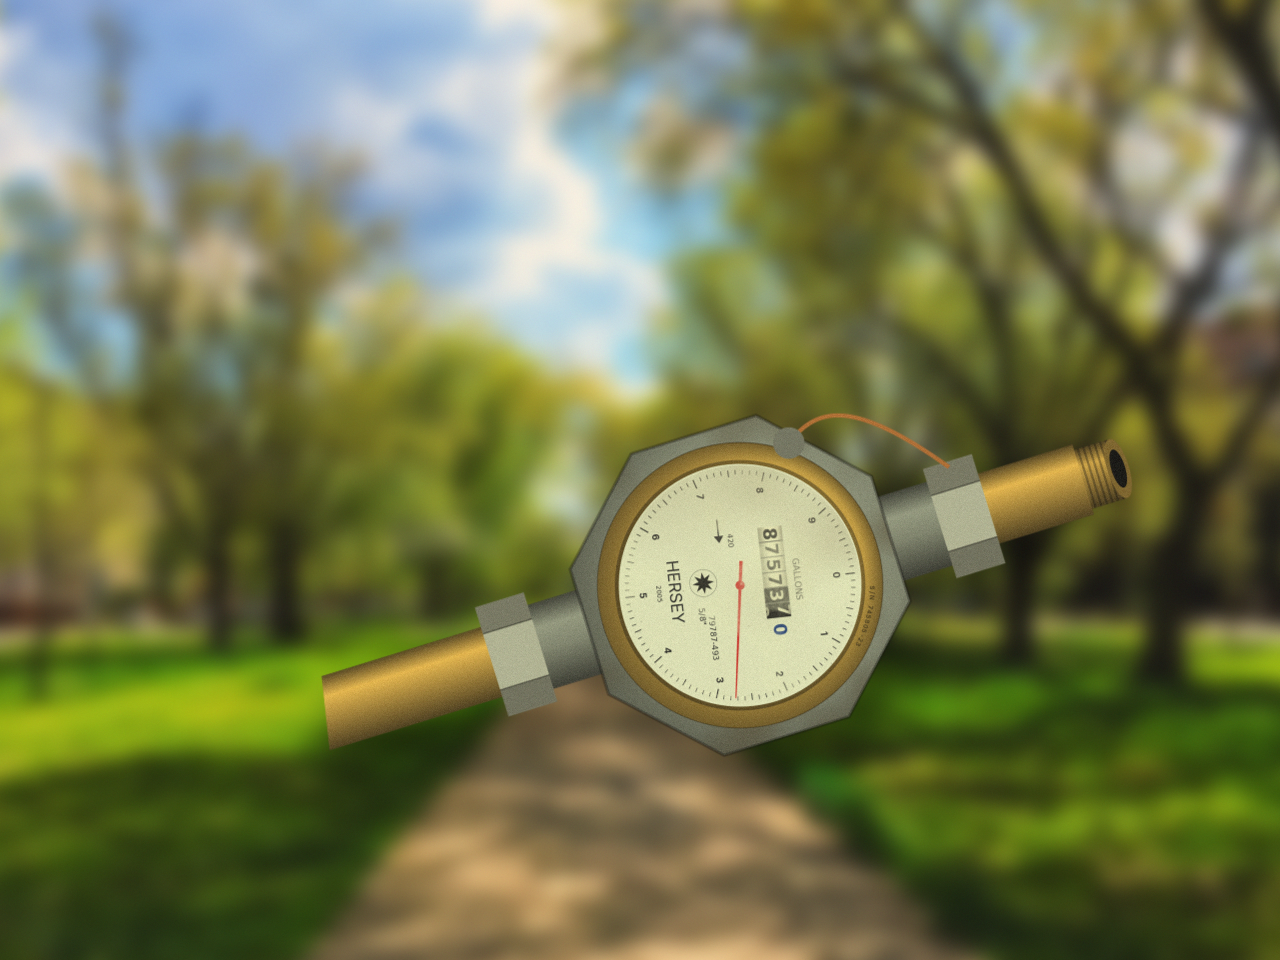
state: 8757372.7 gal
